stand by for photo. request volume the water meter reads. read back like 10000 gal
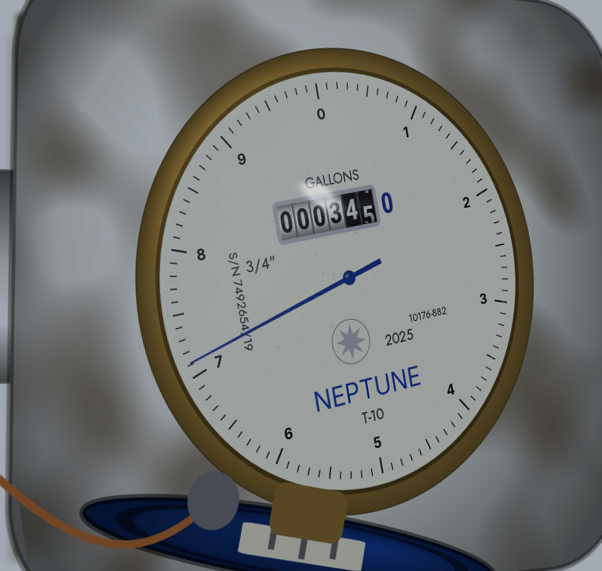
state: 3447.1 gal
